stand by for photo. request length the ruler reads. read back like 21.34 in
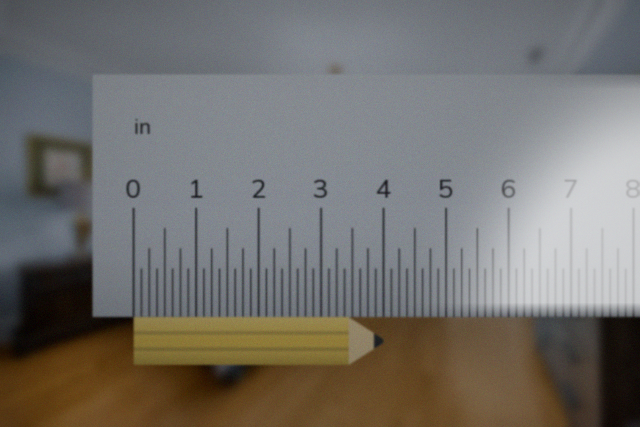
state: 4 in
